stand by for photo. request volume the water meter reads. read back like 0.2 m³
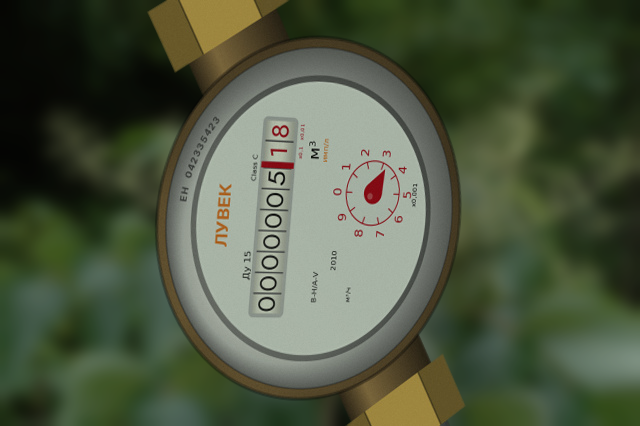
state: 5.183 m³
